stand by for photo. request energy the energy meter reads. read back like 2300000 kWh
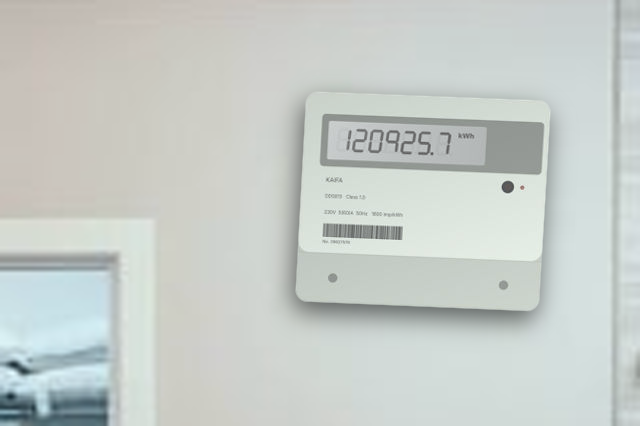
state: 120925.7 kWh
